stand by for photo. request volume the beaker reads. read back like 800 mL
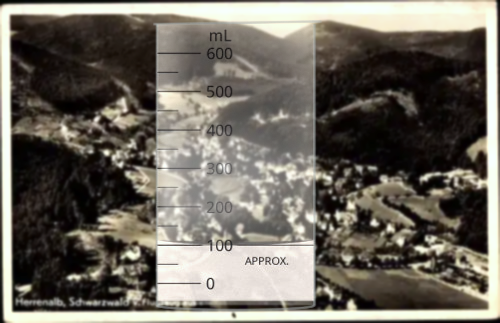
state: 100 mL
